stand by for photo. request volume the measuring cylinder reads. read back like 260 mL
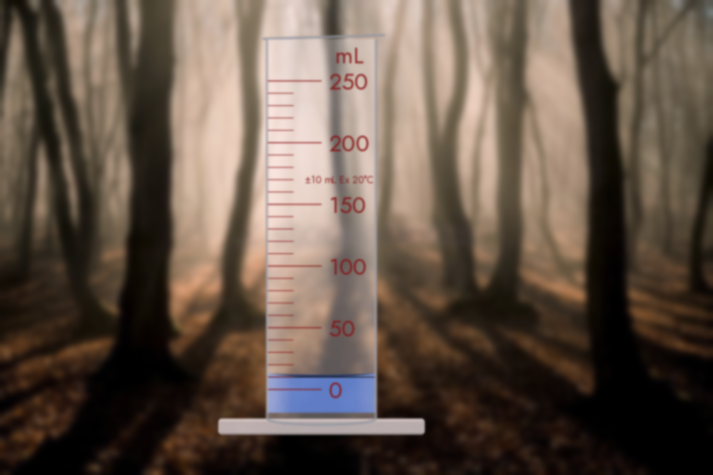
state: 10 mL
